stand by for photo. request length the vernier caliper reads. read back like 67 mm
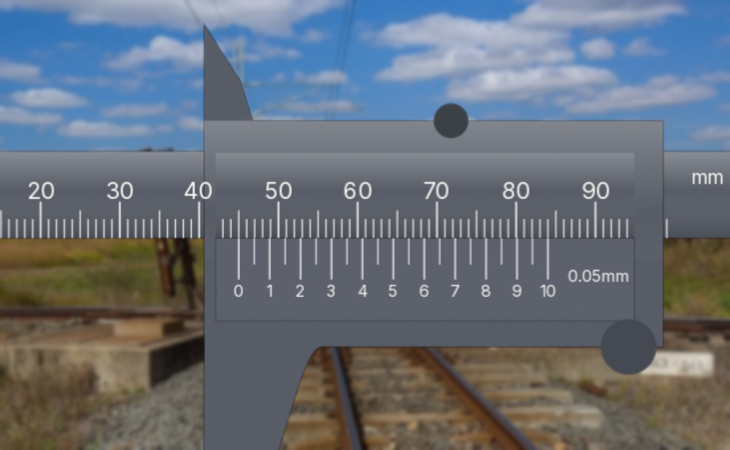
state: 45.0 mm
